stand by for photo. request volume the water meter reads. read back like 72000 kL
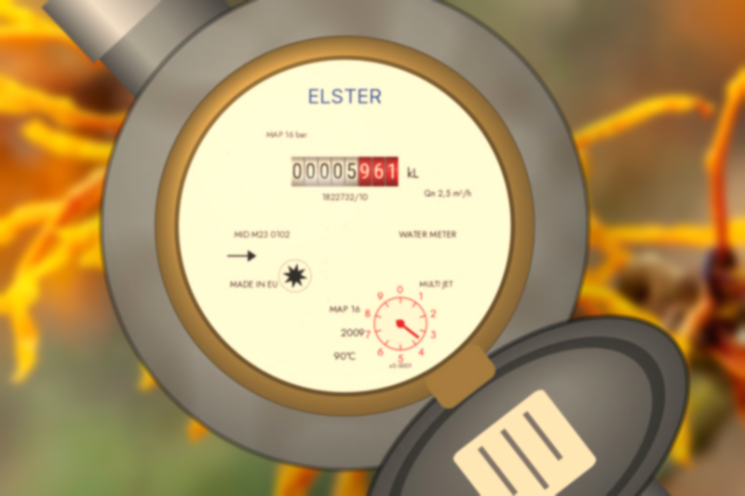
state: 5.9613 kL
